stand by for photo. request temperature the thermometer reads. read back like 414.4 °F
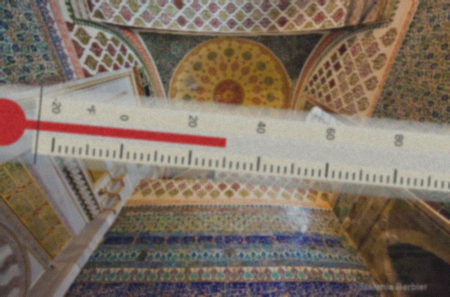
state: 30 °F
